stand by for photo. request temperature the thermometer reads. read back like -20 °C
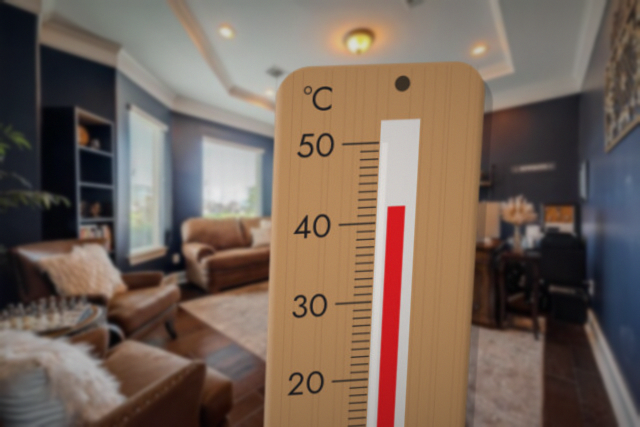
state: 42 °C
